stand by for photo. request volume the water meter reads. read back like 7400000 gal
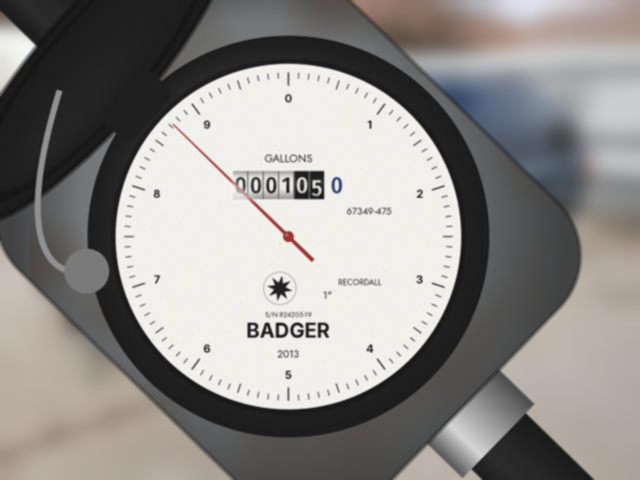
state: 1048.7 gal
